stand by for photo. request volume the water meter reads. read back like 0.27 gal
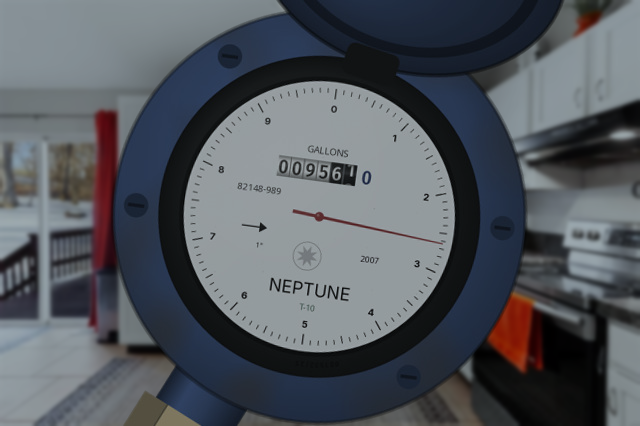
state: 95612.6 gal
